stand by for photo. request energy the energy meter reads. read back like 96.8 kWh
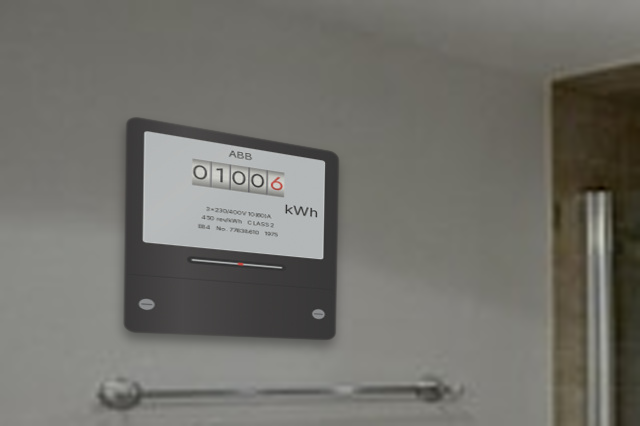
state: 100.6 kWh
